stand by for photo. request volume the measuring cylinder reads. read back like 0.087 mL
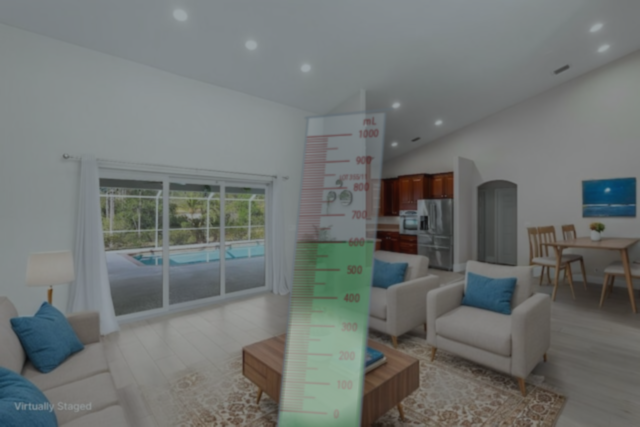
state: 600 mL
